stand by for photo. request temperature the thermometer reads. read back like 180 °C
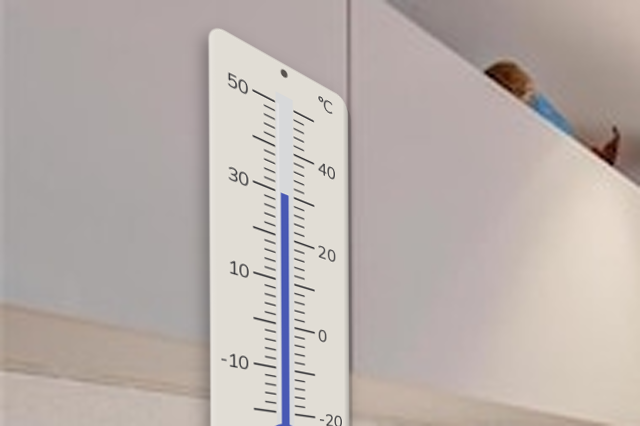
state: 30 °C
